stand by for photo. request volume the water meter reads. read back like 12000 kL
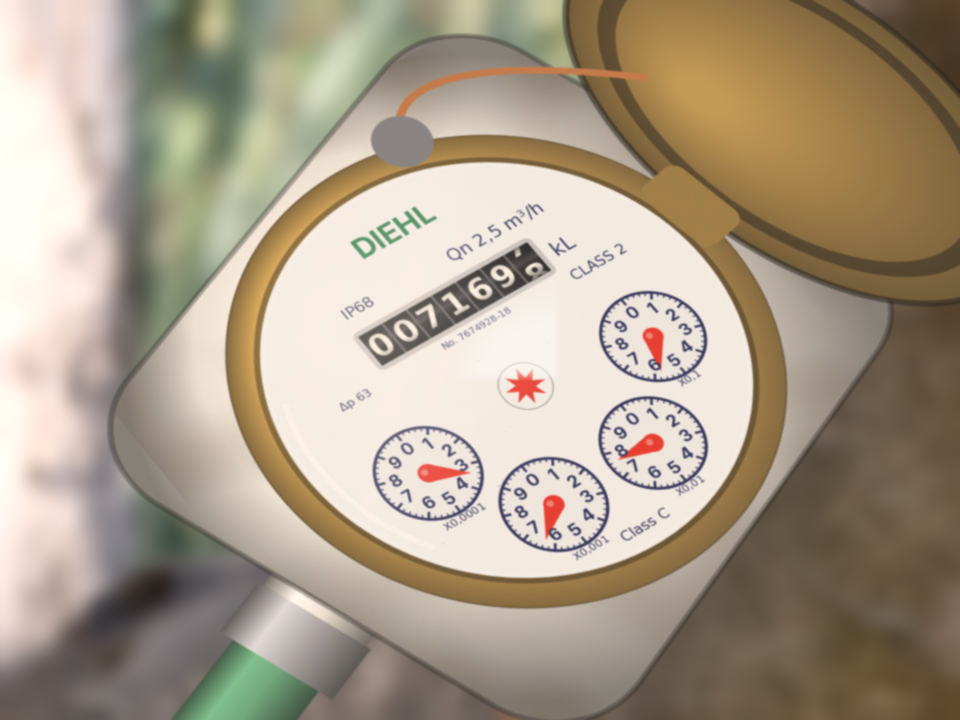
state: 71697.5763 kL
